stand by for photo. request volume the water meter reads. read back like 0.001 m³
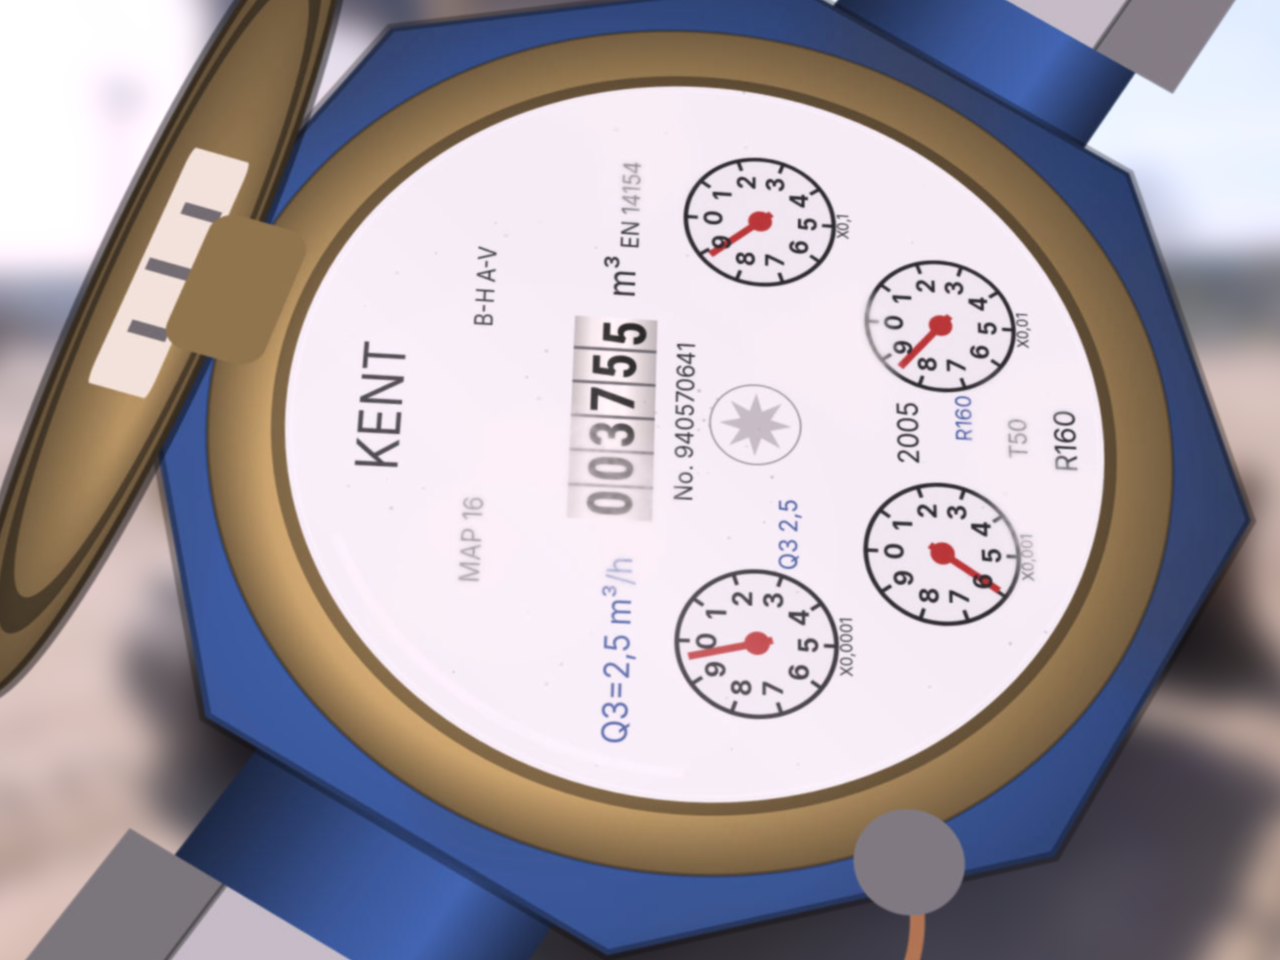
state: 3754.8859 m³
